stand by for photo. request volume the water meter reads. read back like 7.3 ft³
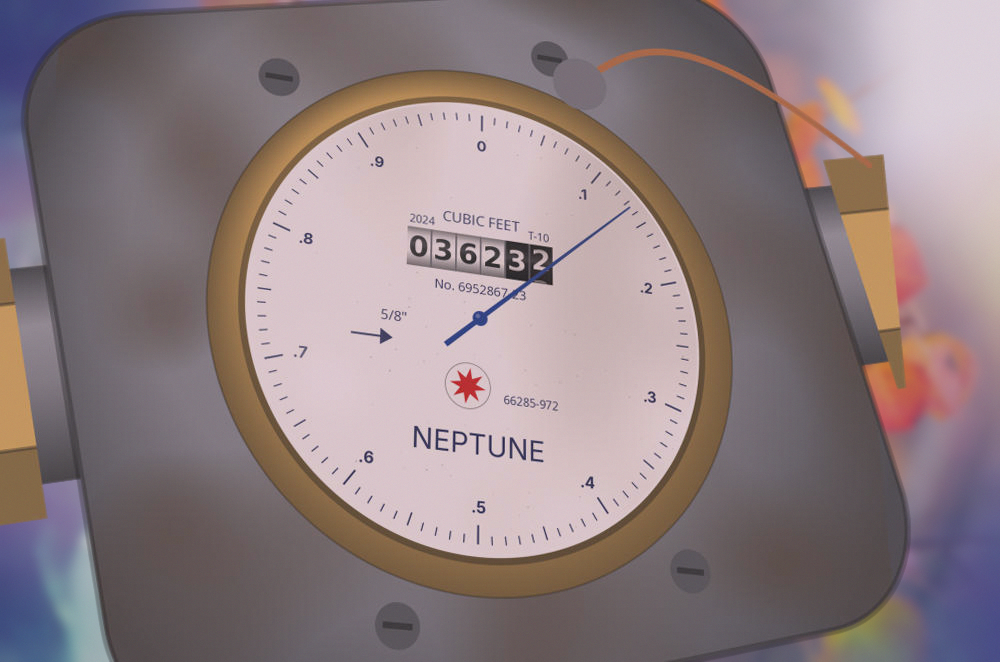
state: 36232.13 ft³
